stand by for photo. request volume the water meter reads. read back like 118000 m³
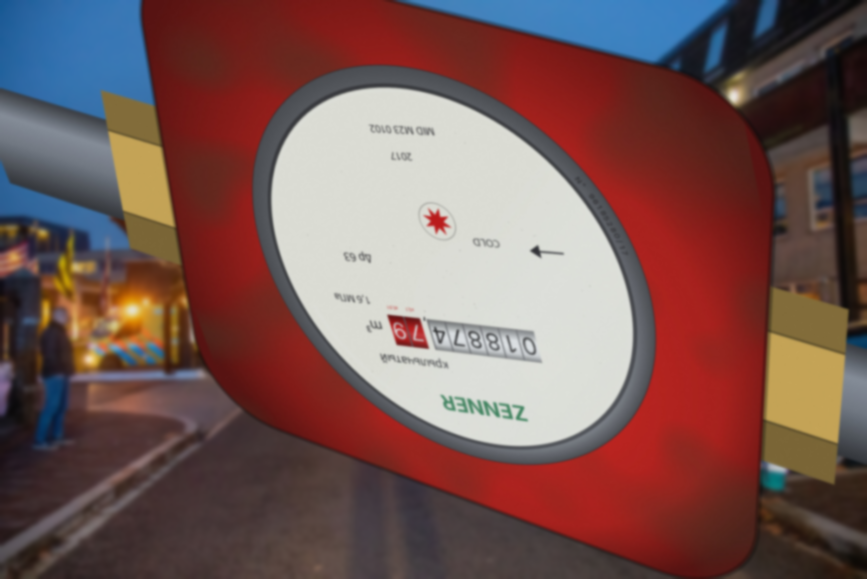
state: 18874.79 m³
